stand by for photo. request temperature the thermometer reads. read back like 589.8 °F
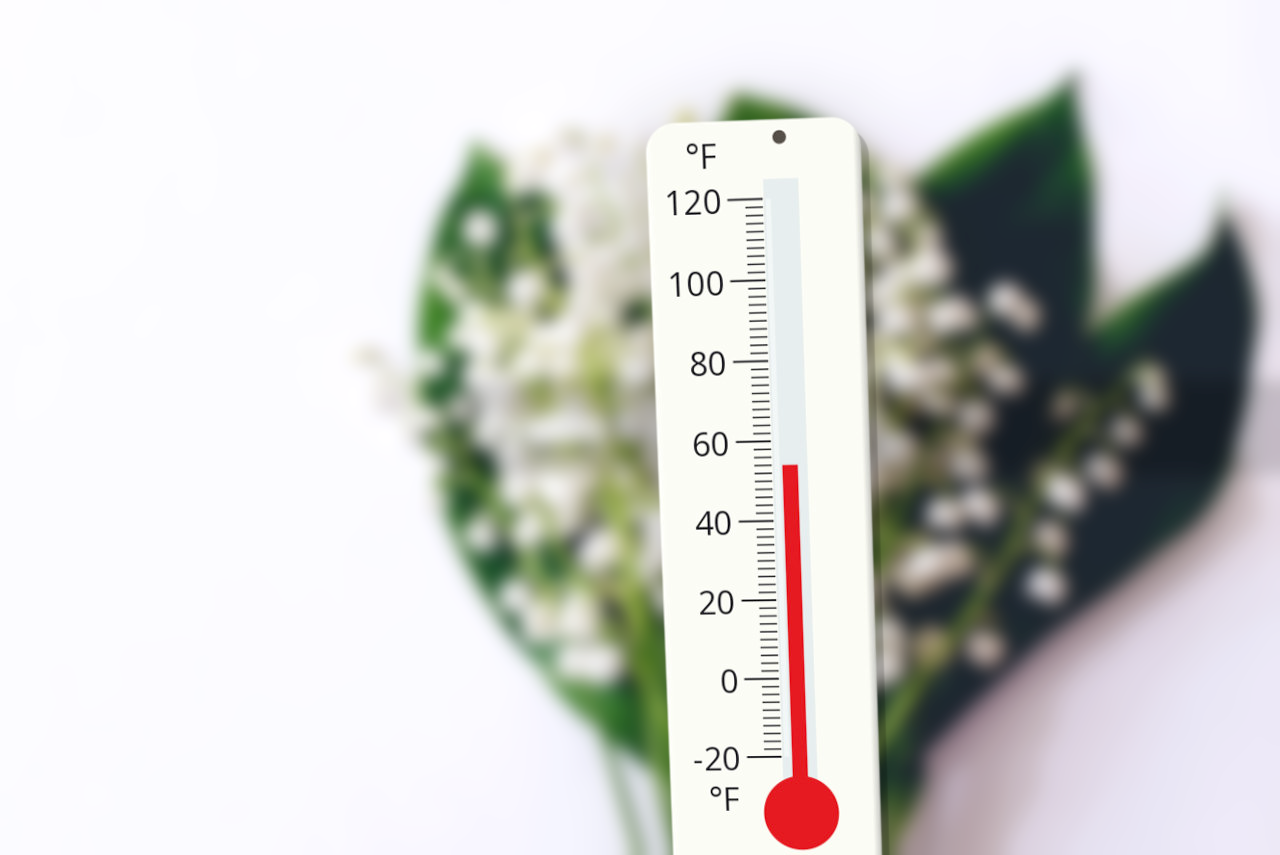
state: 54 °F
